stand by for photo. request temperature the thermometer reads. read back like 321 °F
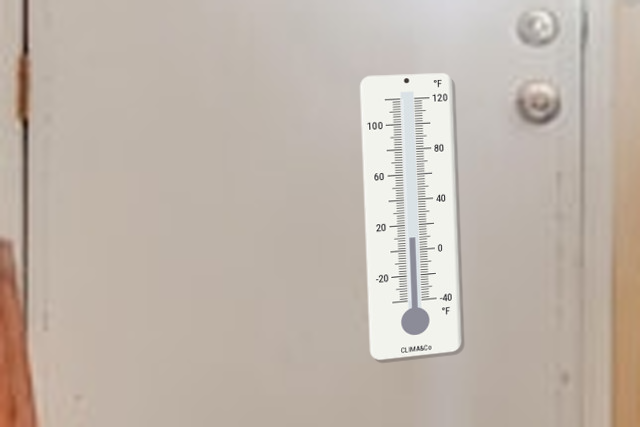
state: 10 °F
